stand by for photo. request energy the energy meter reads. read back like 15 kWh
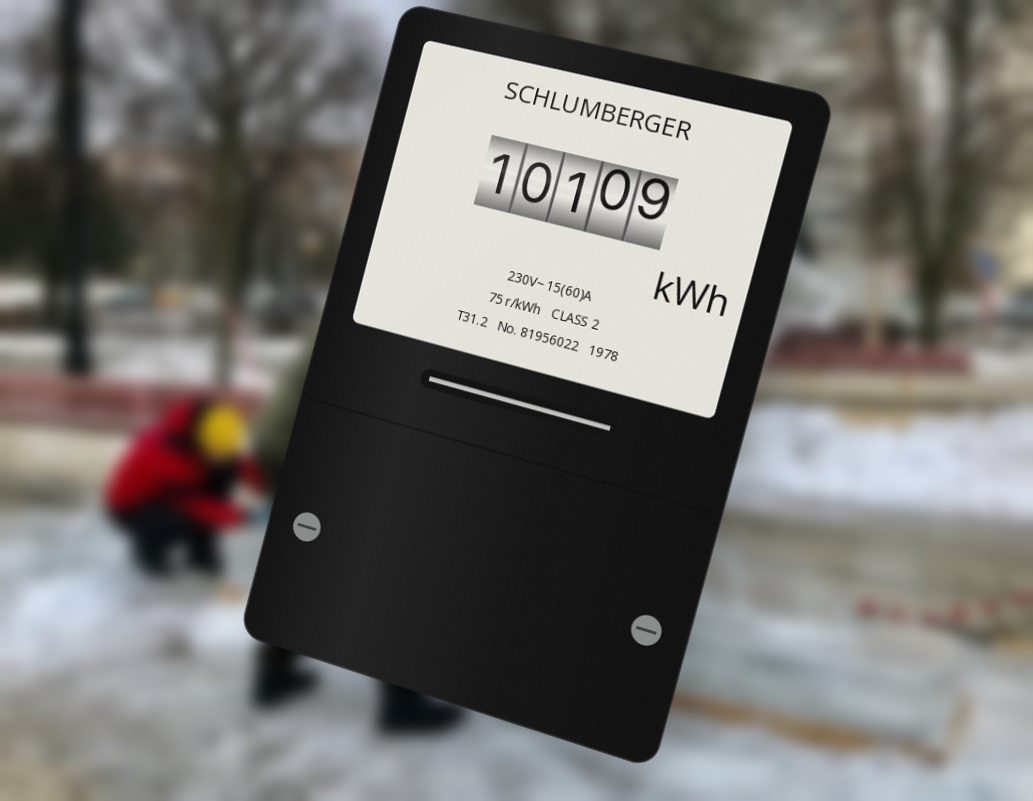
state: 10109 kWh
